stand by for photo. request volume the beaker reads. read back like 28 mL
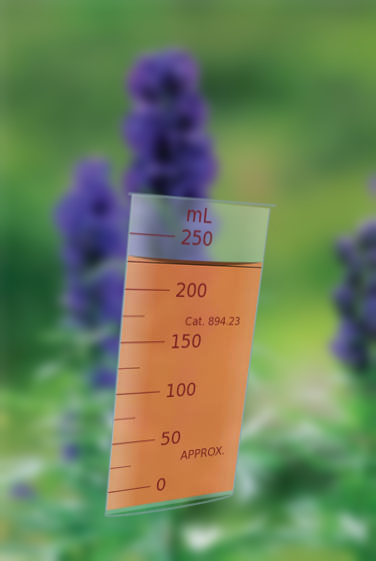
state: 225 mL
